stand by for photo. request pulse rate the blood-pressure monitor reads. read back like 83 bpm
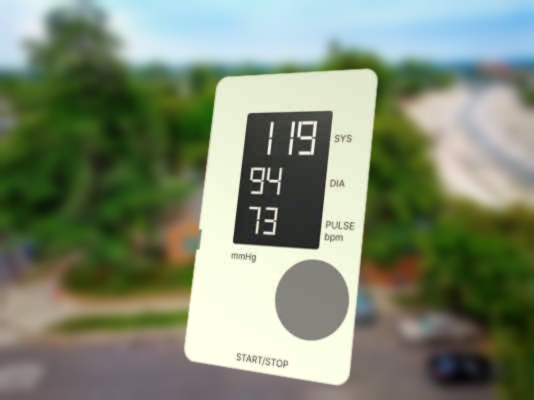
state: 73 bpm
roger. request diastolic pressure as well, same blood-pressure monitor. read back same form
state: 94 mmHg
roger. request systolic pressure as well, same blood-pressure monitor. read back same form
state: 119 mmHg
